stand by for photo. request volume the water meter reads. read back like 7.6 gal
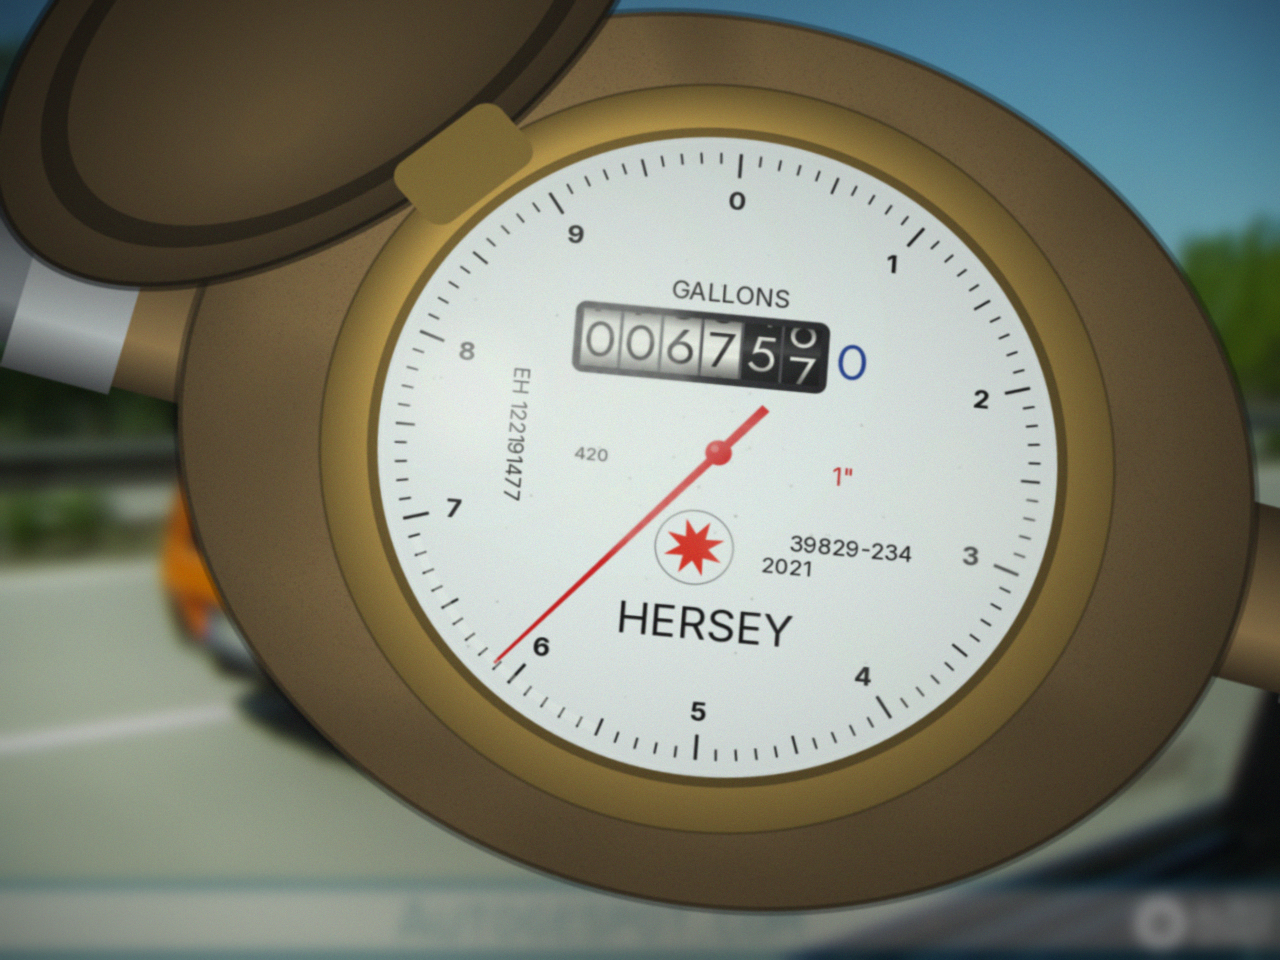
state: 67566.1 gal
